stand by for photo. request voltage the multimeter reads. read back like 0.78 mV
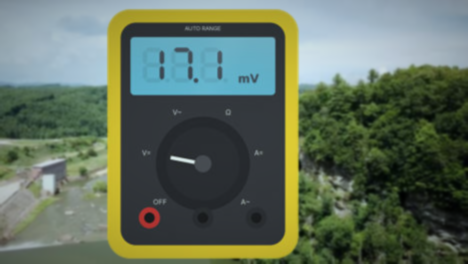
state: 17.1 mV
